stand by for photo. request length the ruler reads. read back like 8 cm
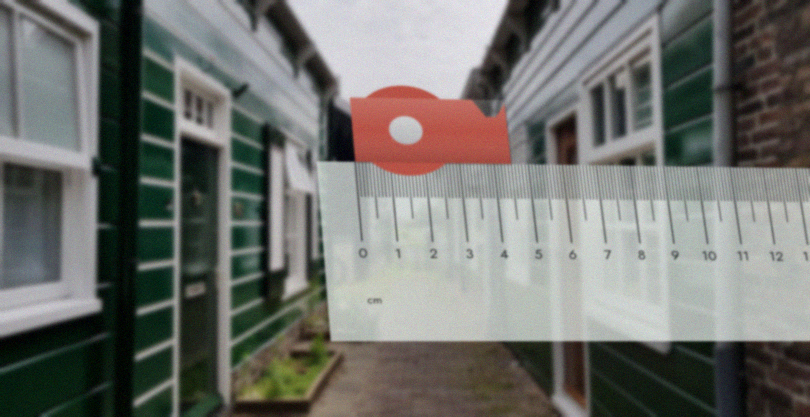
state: 4.5 cm
